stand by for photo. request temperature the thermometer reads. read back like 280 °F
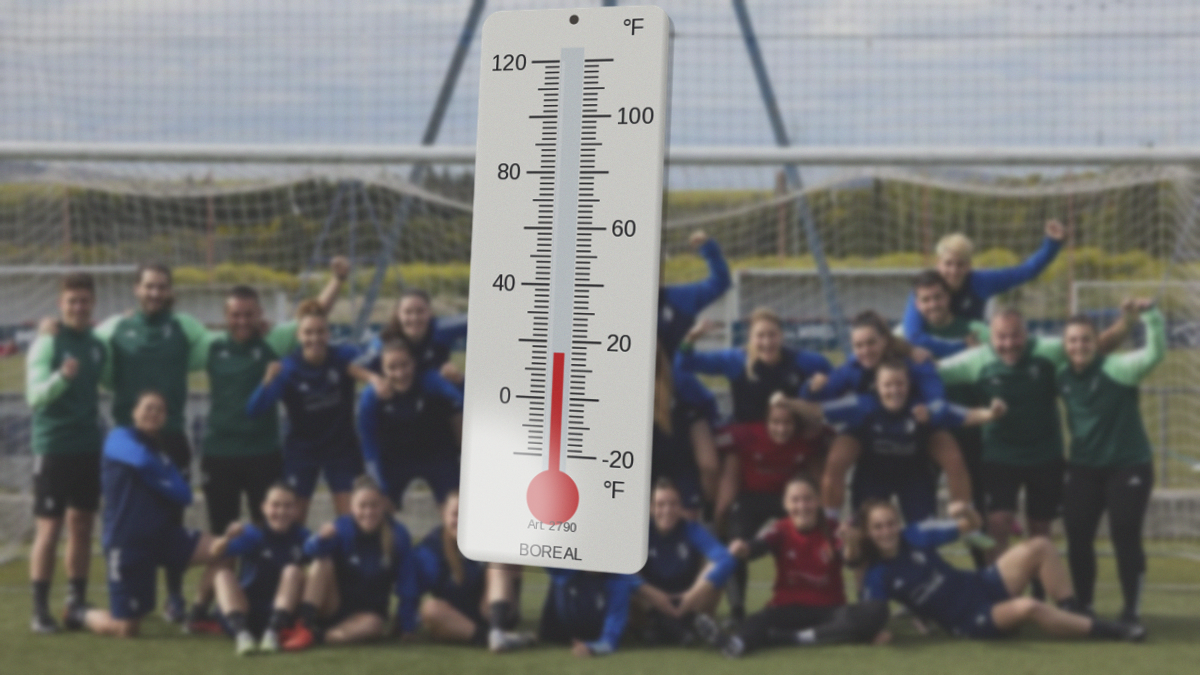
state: 16 °F
